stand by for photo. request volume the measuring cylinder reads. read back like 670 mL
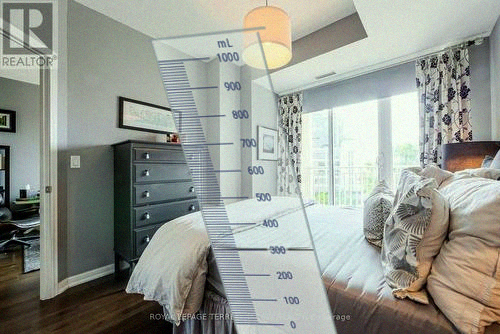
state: 300 mL
